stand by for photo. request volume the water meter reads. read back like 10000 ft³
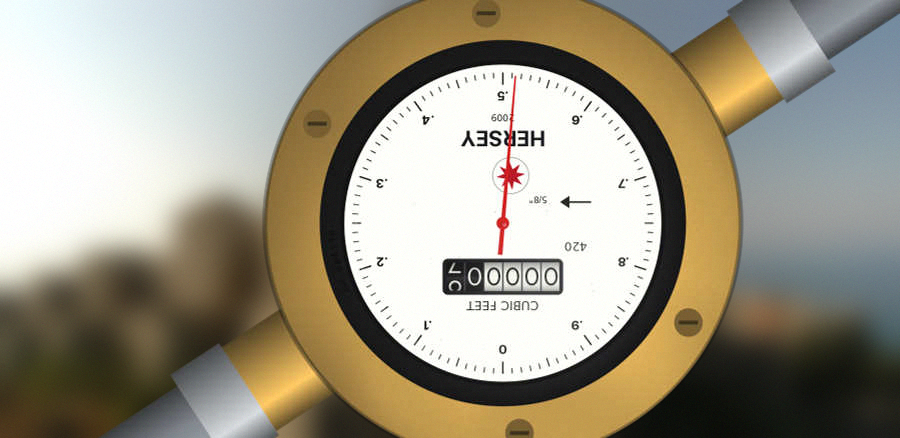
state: 6.51 ft³
